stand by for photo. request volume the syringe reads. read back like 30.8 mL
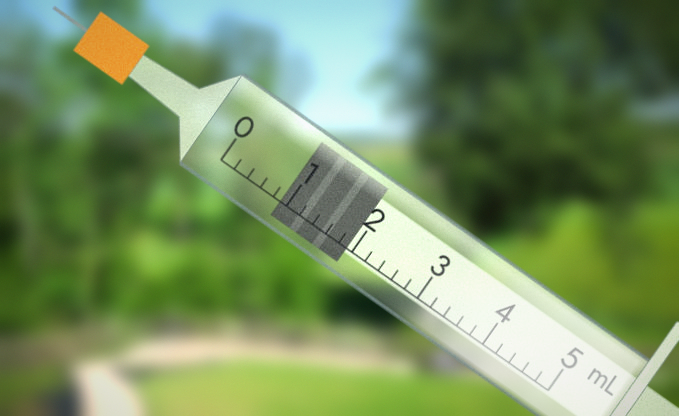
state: 0.9 mL
